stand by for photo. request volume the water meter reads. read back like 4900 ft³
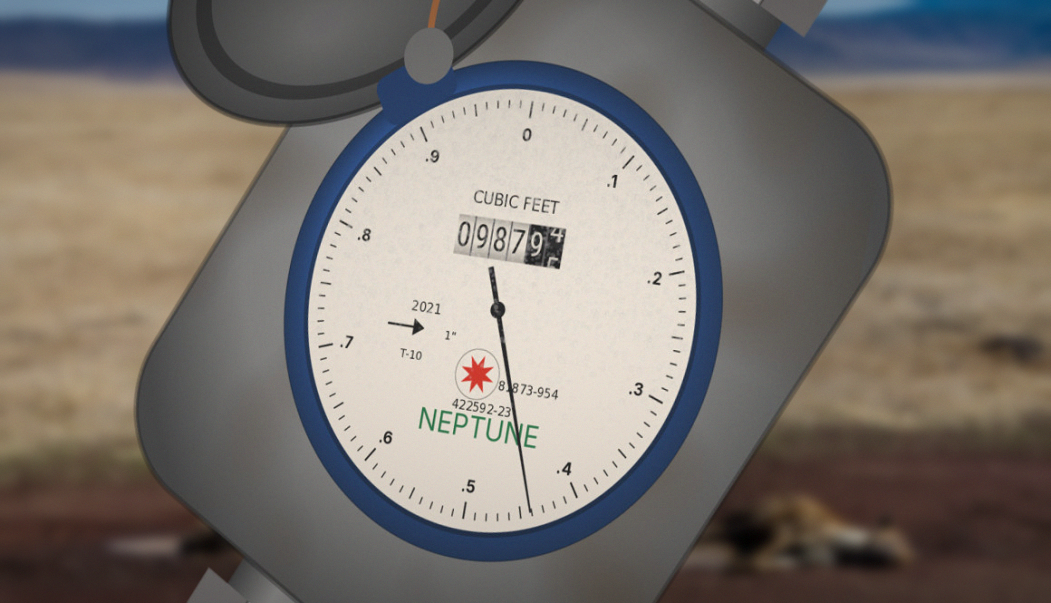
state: 98794.44 ft³
